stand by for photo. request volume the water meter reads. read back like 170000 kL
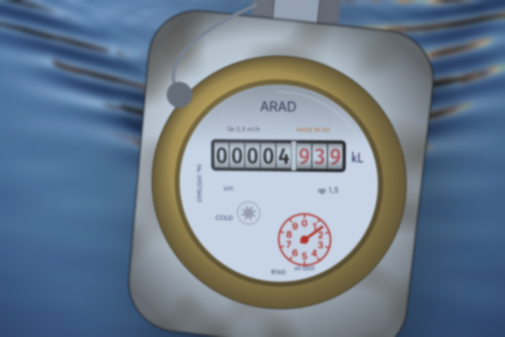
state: 4.9391 kL
